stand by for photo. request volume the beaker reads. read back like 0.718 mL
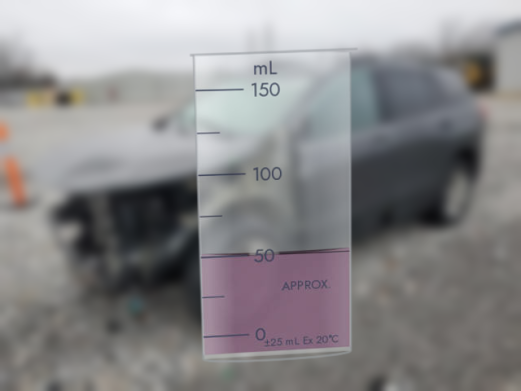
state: 50 mL
